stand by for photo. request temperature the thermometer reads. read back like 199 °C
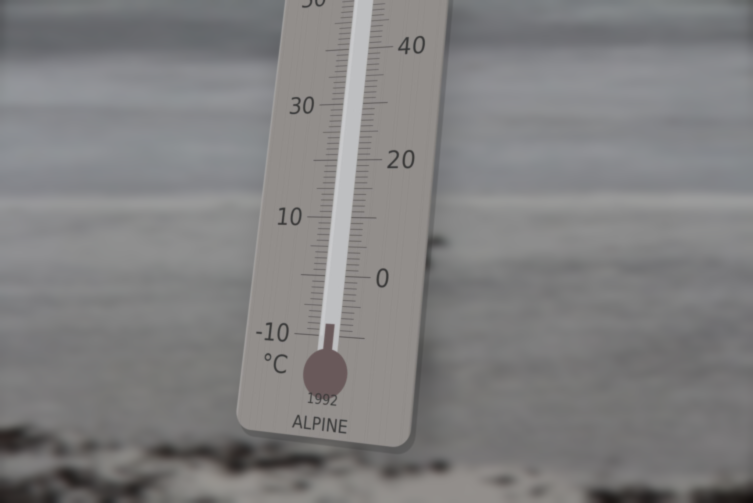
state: -8 °C
